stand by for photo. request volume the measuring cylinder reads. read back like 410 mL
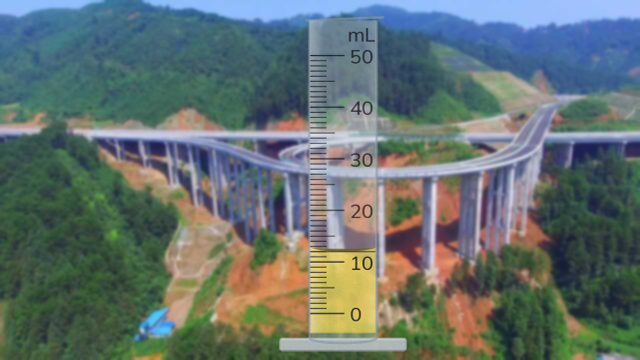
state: 12 mL
